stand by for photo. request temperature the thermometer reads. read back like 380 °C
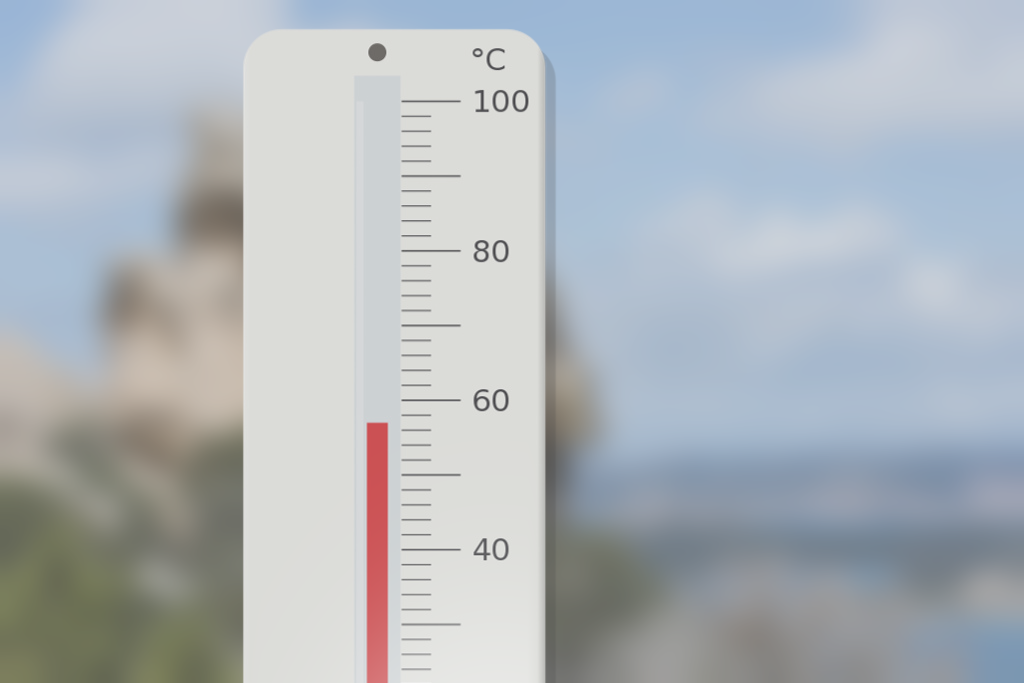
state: 57 °C
